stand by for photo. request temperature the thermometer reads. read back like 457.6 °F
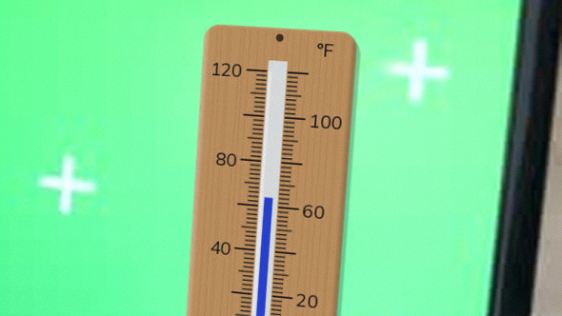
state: 64 °F
